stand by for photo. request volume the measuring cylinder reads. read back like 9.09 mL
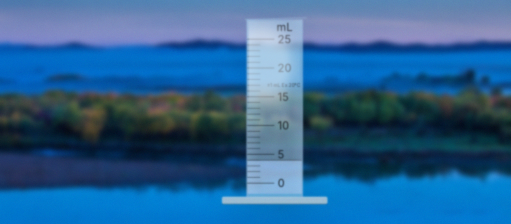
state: 4 mL
